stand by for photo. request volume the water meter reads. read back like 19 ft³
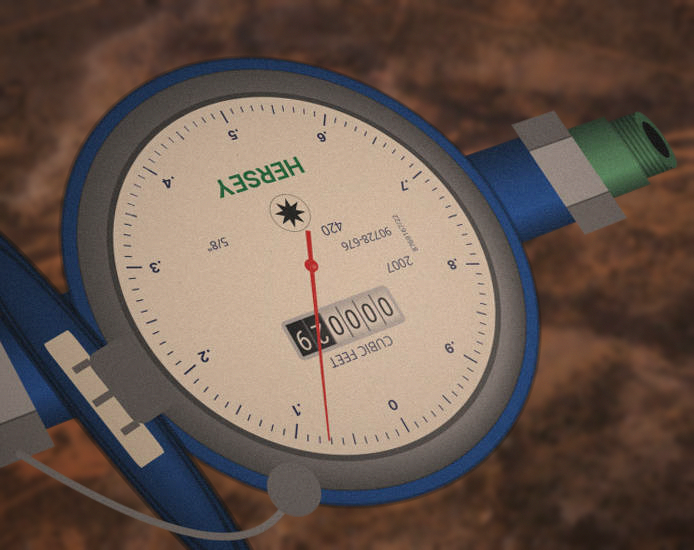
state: 29.07 ft³
